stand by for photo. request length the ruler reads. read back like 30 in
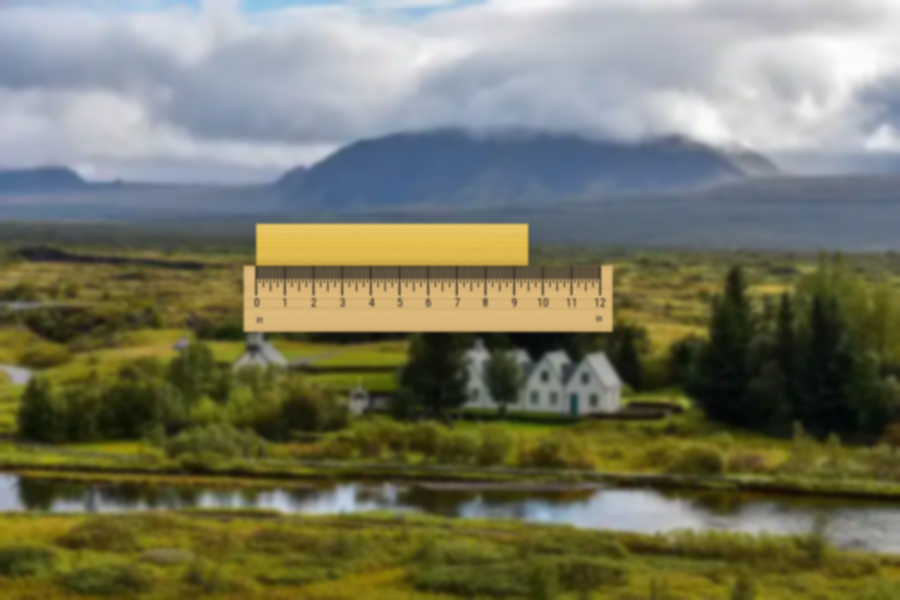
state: 9.5 in
